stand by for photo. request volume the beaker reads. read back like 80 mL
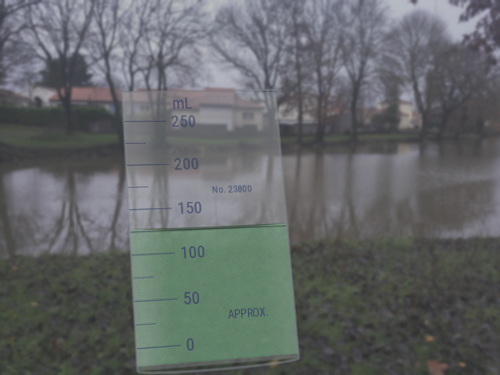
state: 125 mL
